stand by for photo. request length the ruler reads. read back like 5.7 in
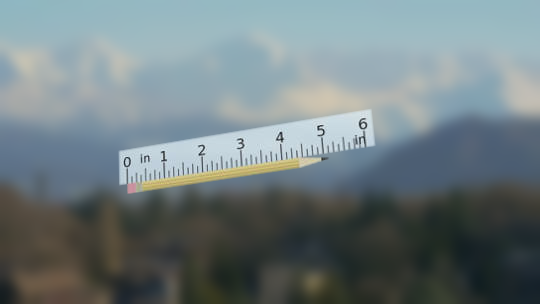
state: 5.125 in
